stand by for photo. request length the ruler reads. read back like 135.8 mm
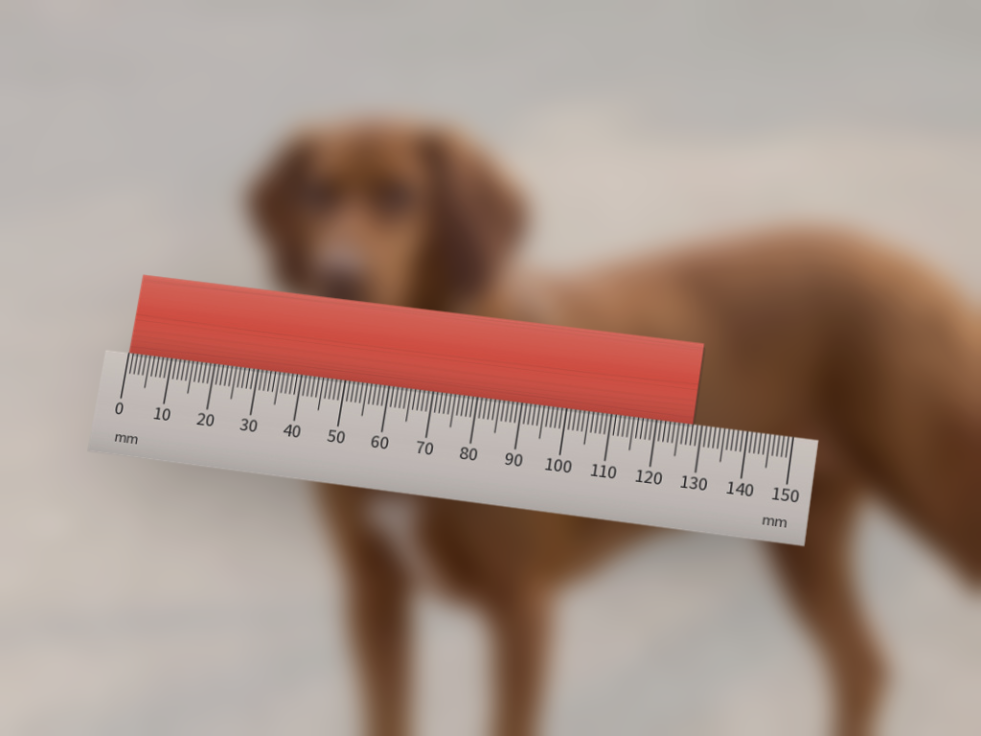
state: 128 mm
